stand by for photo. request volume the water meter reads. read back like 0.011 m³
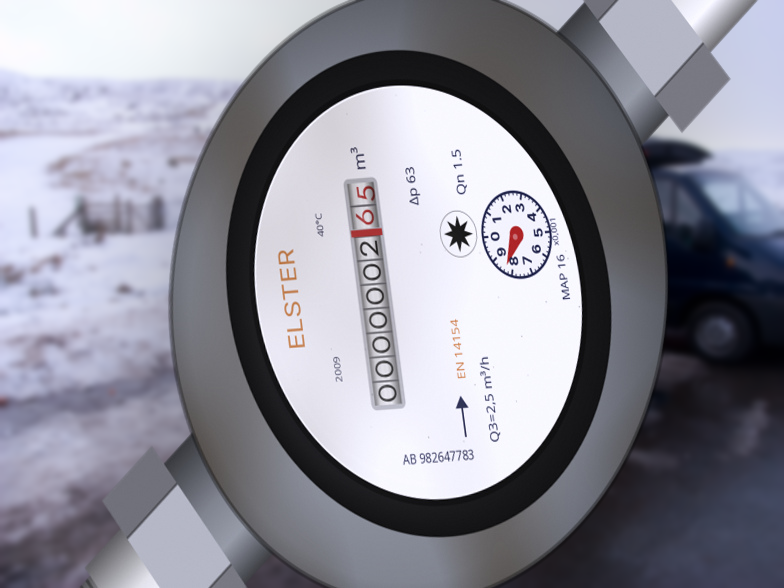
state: 2.648 m³
